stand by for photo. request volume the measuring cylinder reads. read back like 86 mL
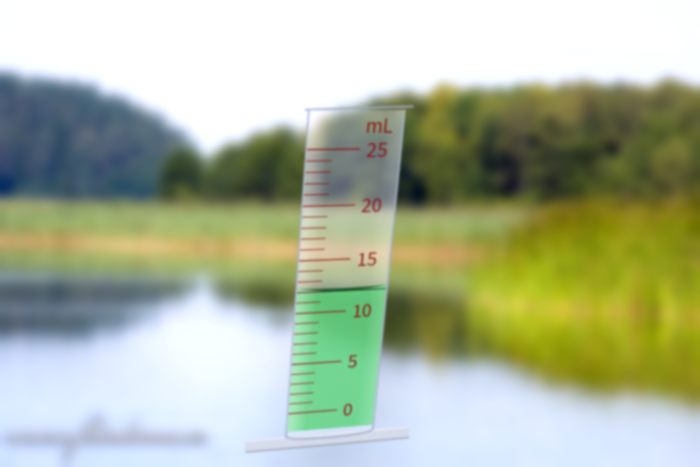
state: 12 mL
